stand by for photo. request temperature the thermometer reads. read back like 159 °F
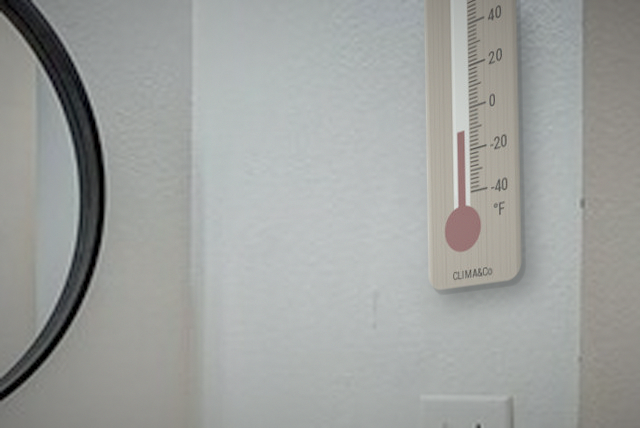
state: -10 °F
